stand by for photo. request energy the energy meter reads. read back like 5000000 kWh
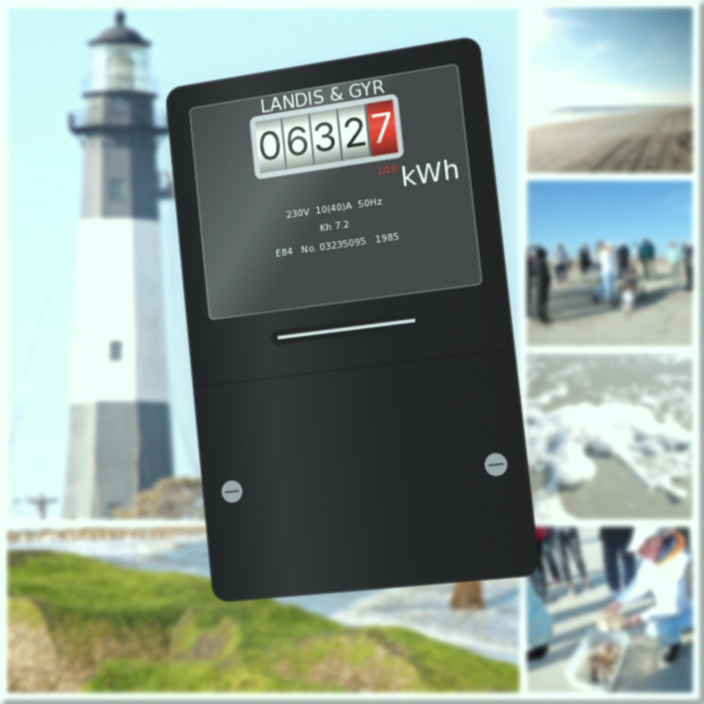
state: 632.7 kWh
